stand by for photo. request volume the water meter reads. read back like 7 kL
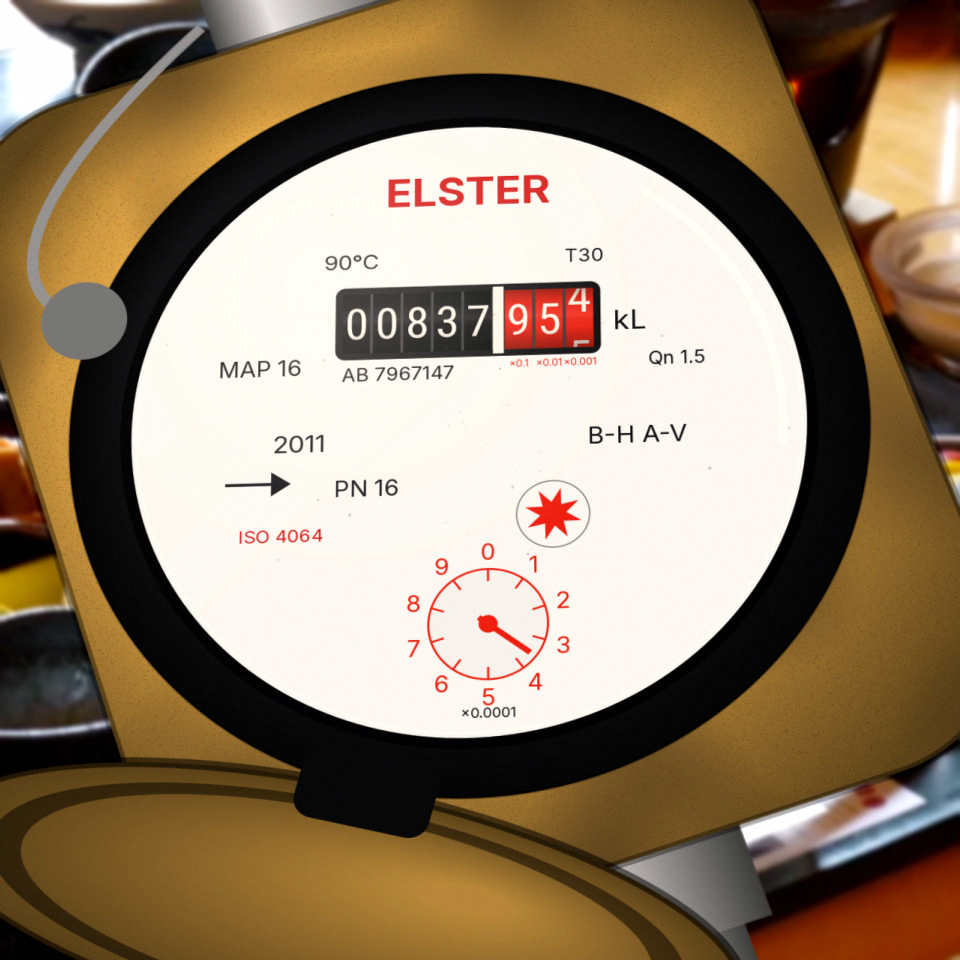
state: 837.9543 kL
